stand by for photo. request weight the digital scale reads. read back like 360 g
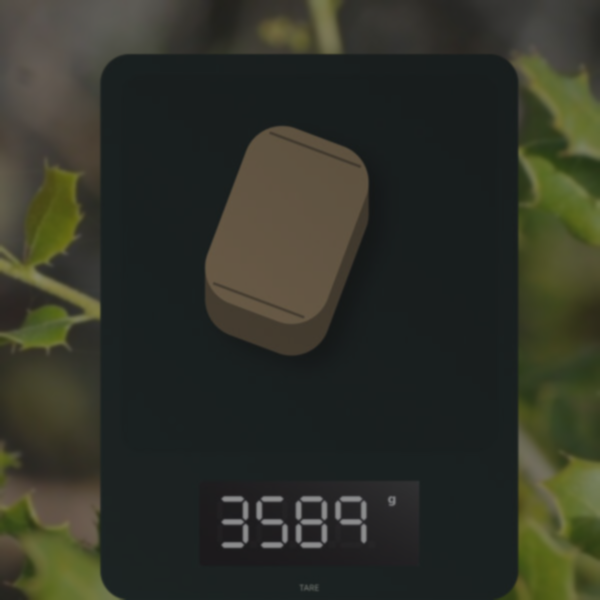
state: 3589 g
